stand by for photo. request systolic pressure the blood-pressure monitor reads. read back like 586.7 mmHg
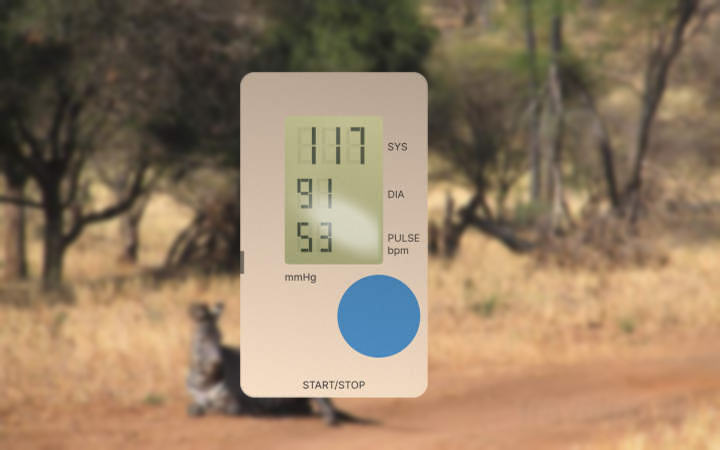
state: 117 mmHg
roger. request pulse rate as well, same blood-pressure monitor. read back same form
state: 53 bpm
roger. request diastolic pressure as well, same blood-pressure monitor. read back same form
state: 91 mmHg
